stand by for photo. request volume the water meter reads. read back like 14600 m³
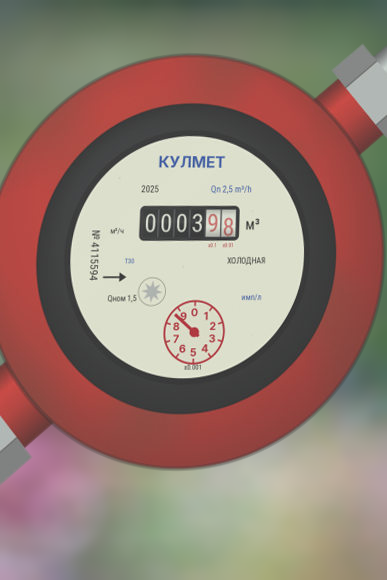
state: 3.978 m³
